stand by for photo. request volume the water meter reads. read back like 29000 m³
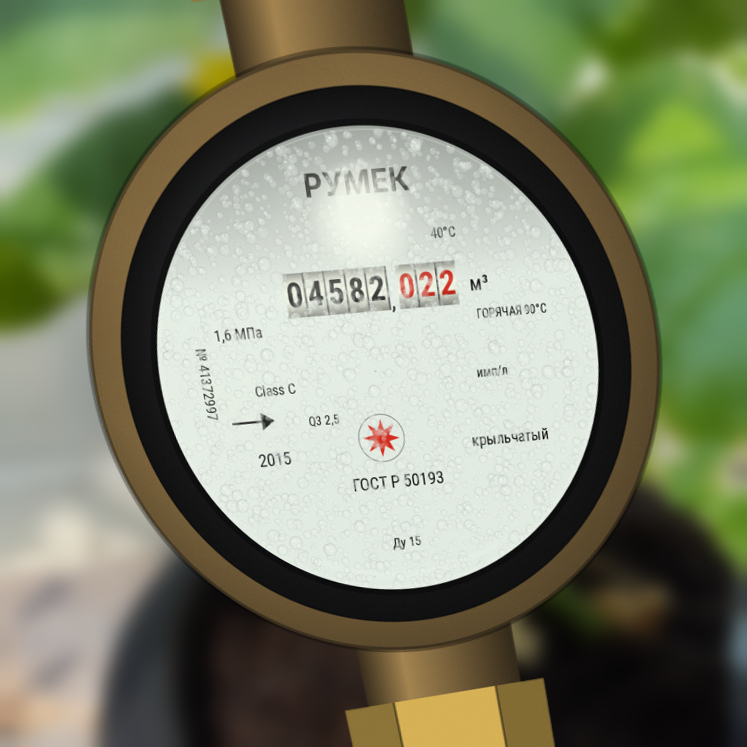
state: 4582.022 m³
